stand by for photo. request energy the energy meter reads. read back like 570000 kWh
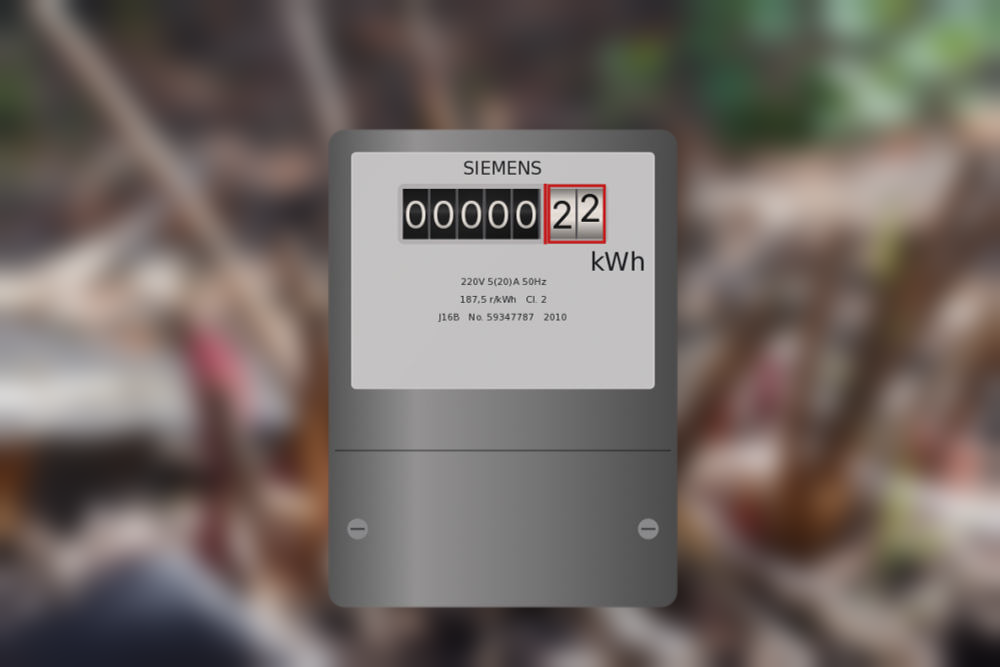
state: 0.22 kWh
